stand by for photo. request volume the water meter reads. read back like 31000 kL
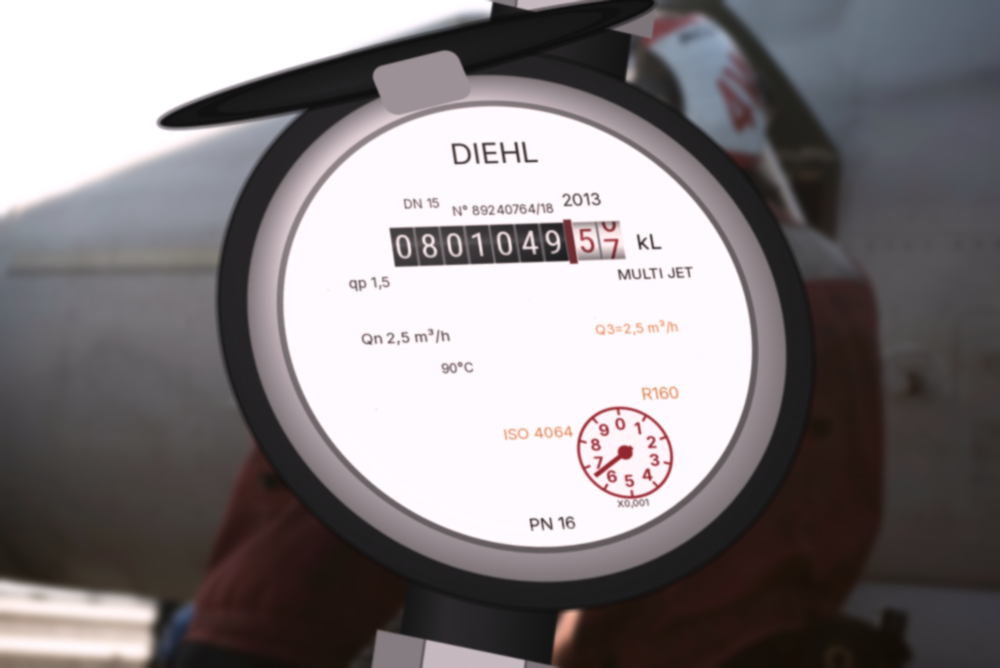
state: 801049.566 kL
